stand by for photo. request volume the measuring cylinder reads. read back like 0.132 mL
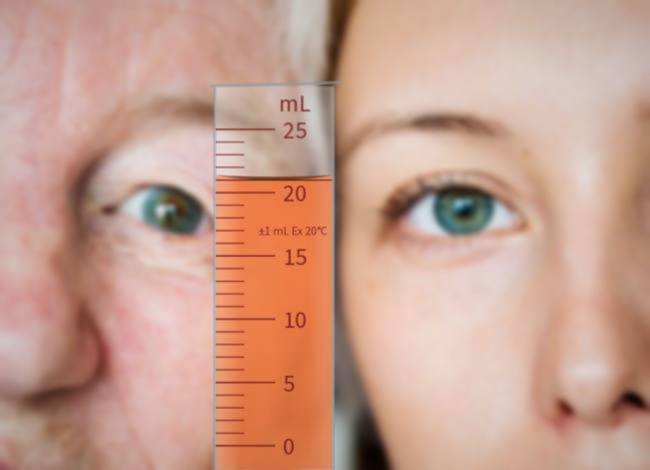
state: 21 mL
